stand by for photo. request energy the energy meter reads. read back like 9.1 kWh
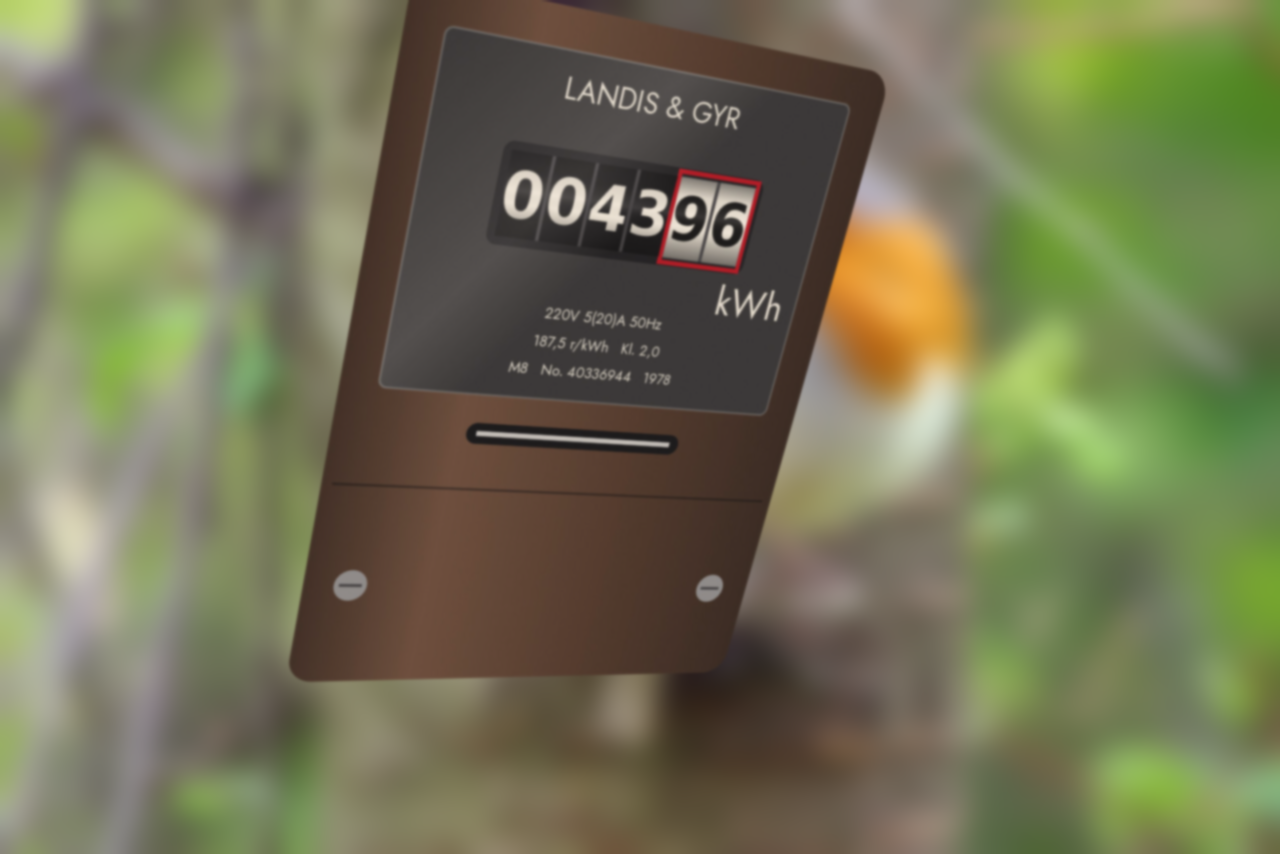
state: 43.96 kWh
